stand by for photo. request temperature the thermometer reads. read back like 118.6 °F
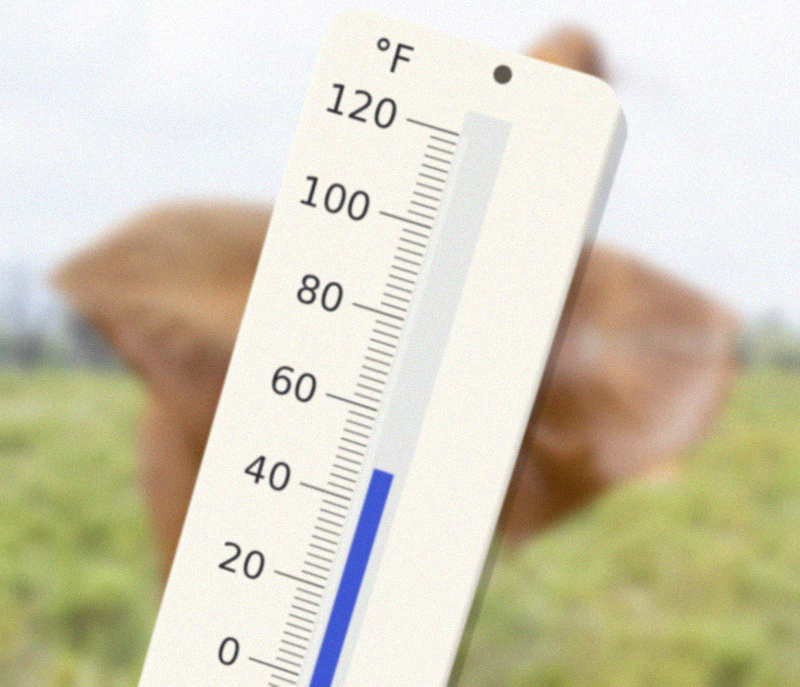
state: 48 °F
